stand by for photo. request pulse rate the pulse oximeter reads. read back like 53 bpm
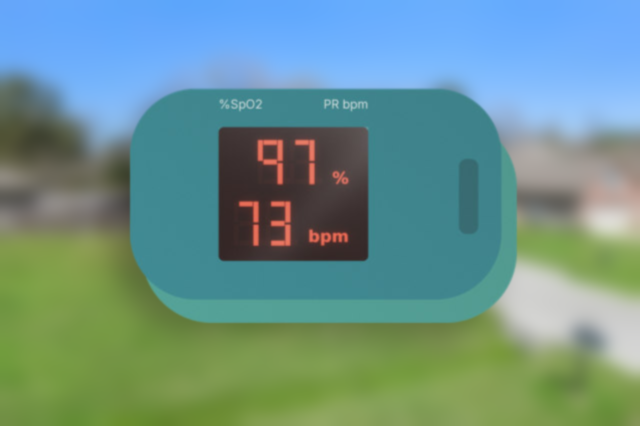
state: 73 bpm
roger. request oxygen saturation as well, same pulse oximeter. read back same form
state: 97 %
